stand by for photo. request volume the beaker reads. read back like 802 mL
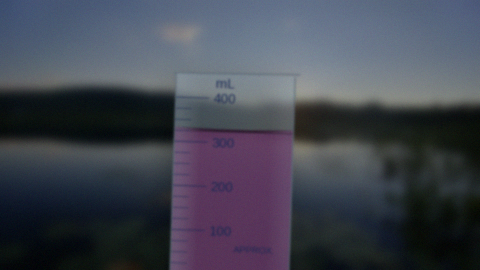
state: 325 mL
